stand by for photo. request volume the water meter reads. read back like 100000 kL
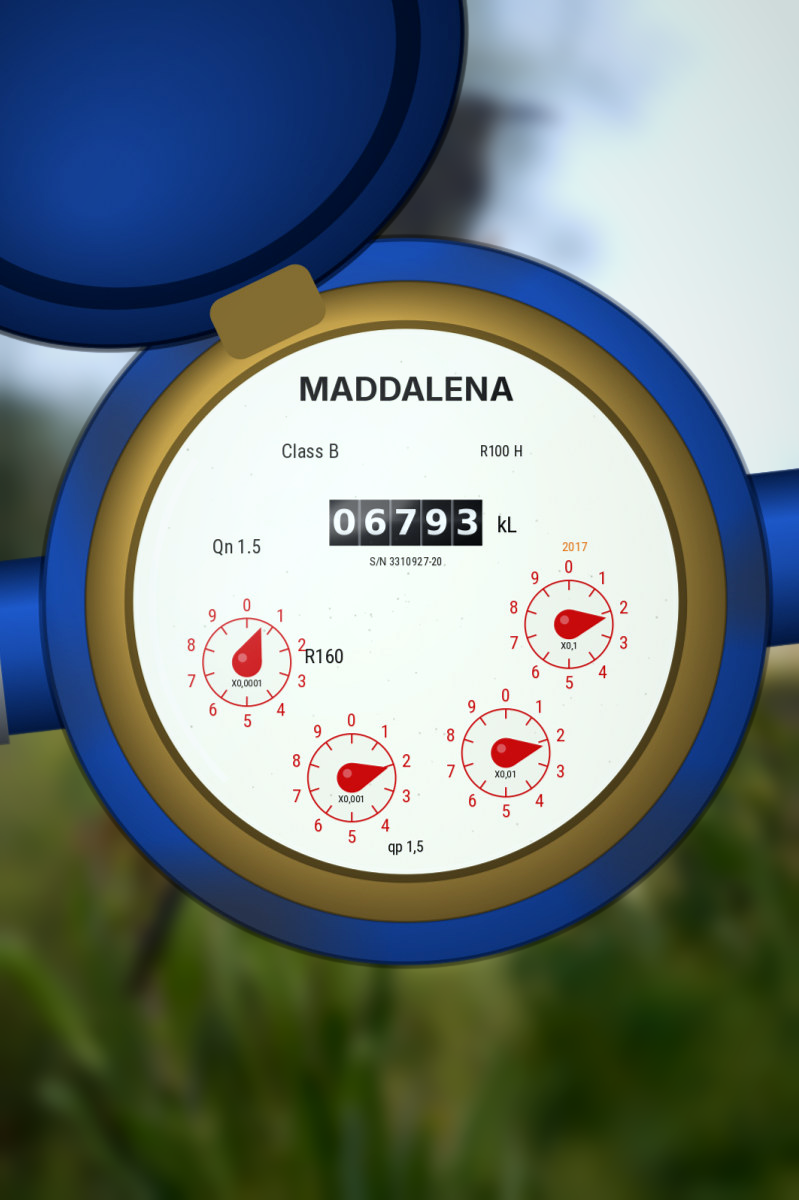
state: 6793.2220 kL
